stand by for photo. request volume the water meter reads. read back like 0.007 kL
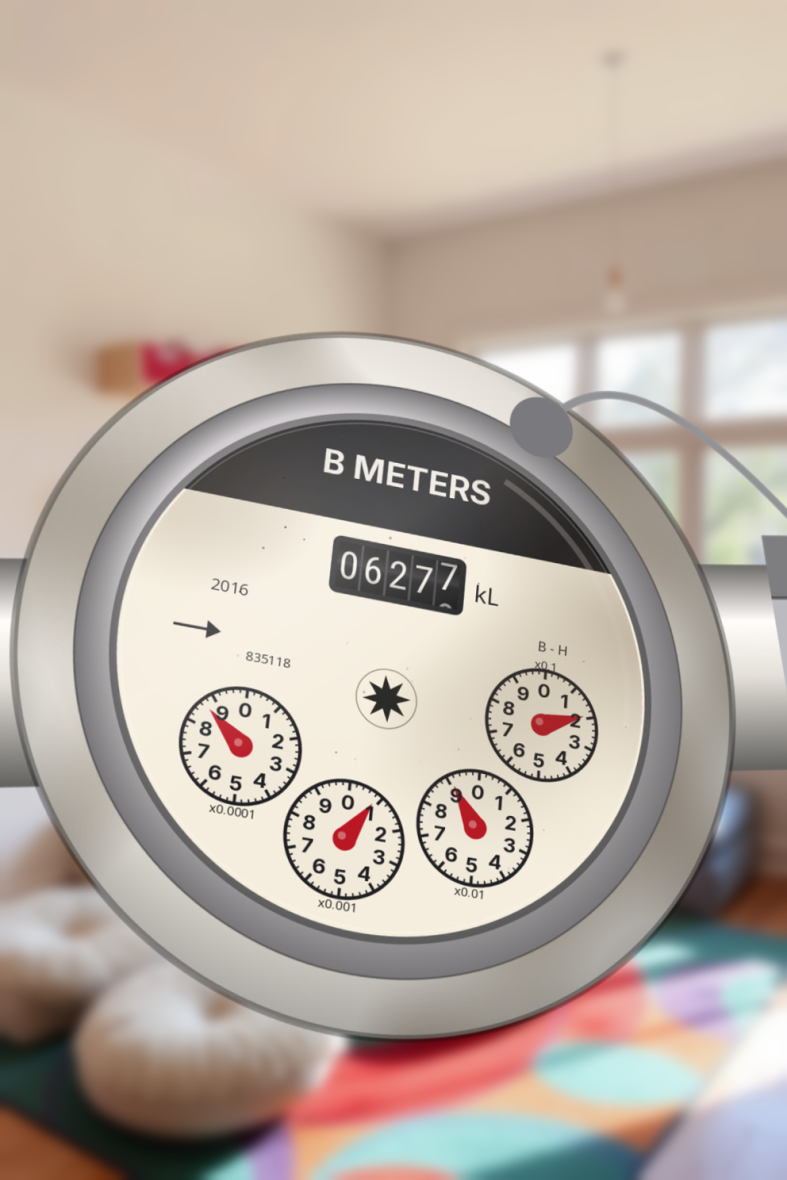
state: 6277.1908 kL
